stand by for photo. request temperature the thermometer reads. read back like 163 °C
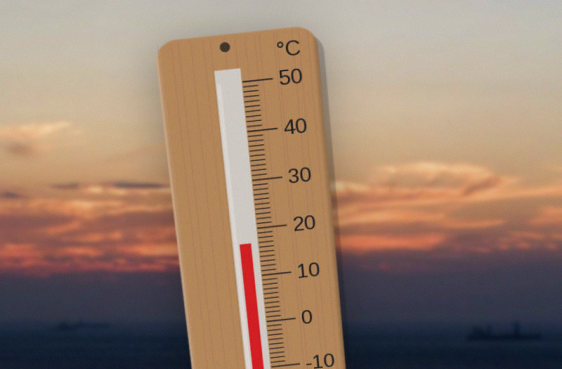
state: 17 °C
